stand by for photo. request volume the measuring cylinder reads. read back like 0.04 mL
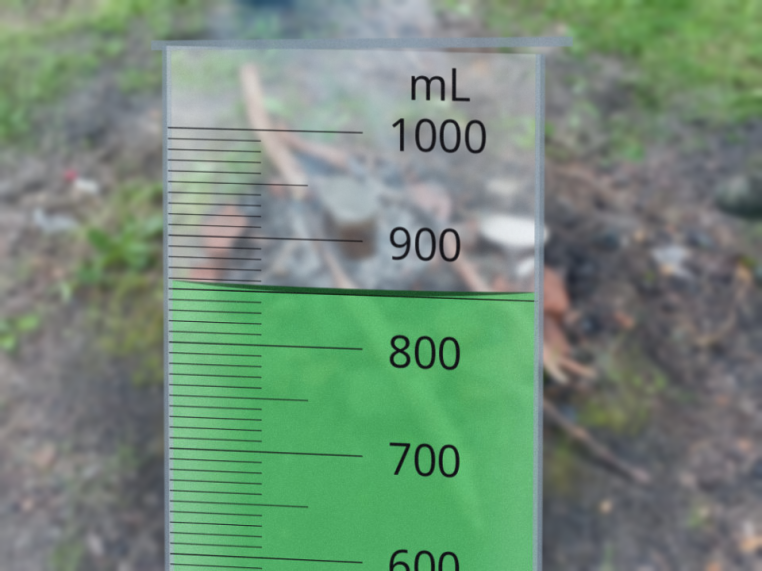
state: 850 mL
